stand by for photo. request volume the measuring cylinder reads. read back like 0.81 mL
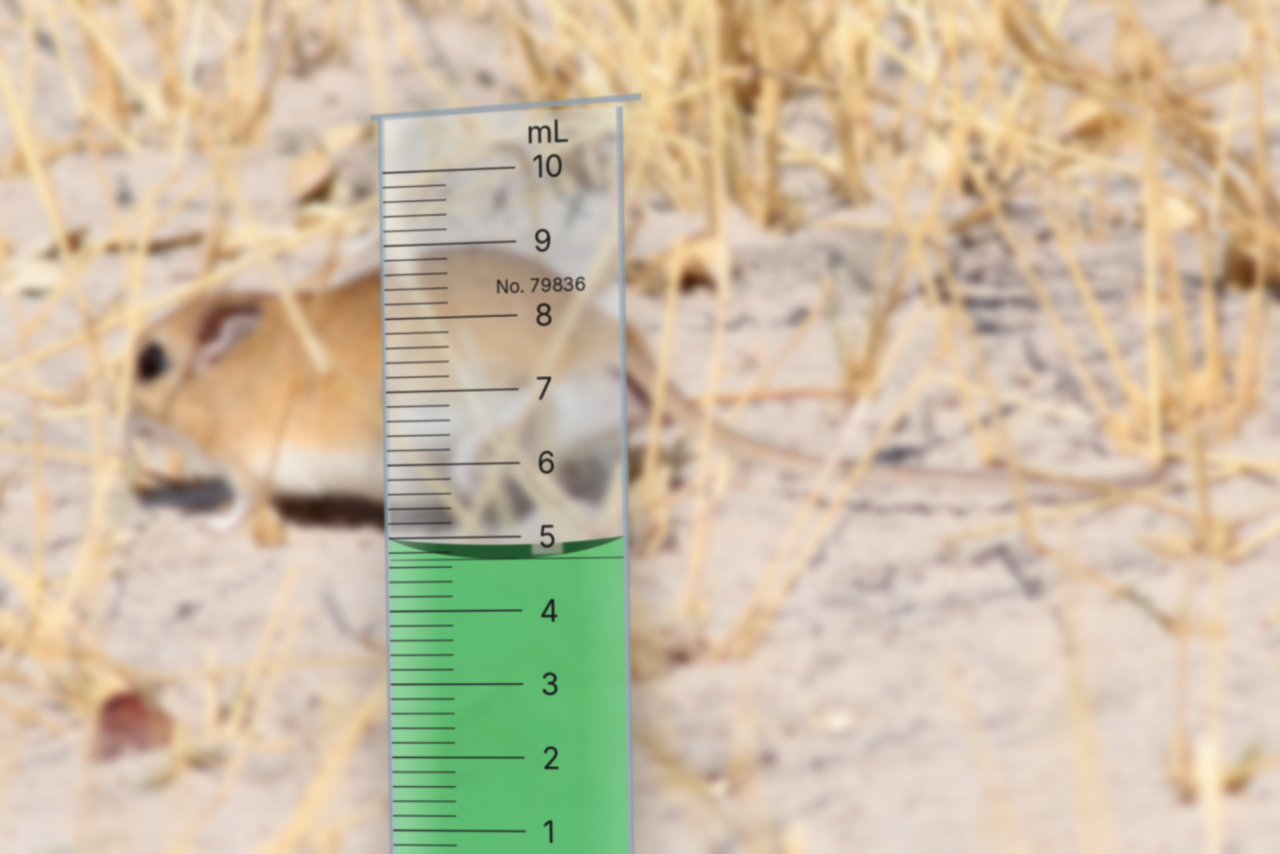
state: 4.7 mL
